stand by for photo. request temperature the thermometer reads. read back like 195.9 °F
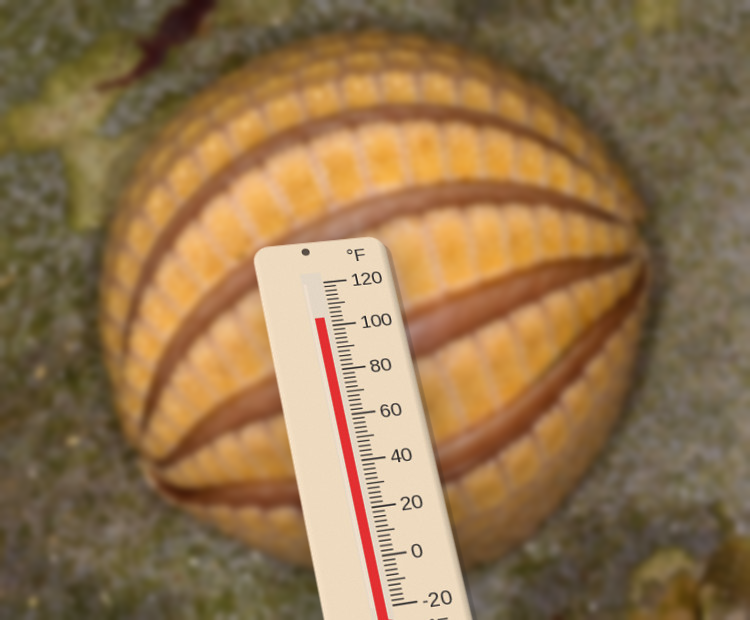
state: 104 °F
